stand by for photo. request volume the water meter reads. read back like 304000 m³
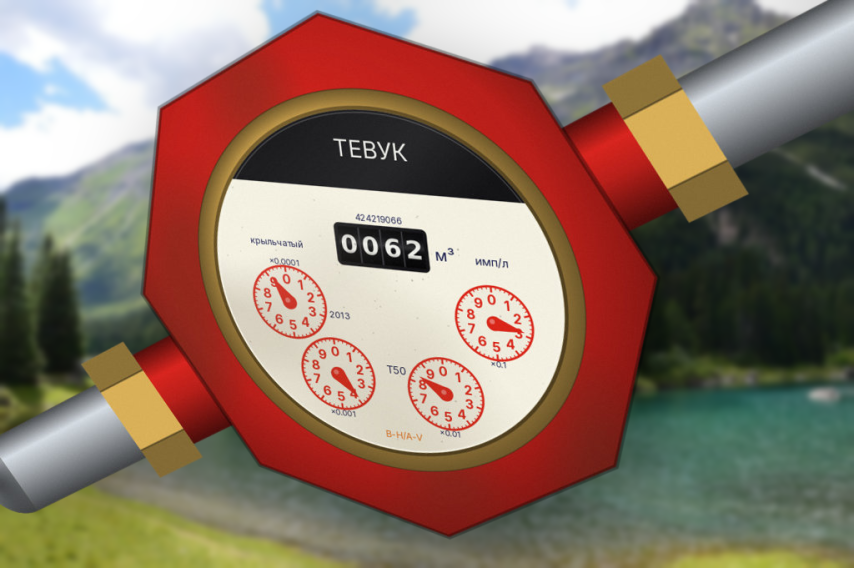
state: 62.2839 m³
